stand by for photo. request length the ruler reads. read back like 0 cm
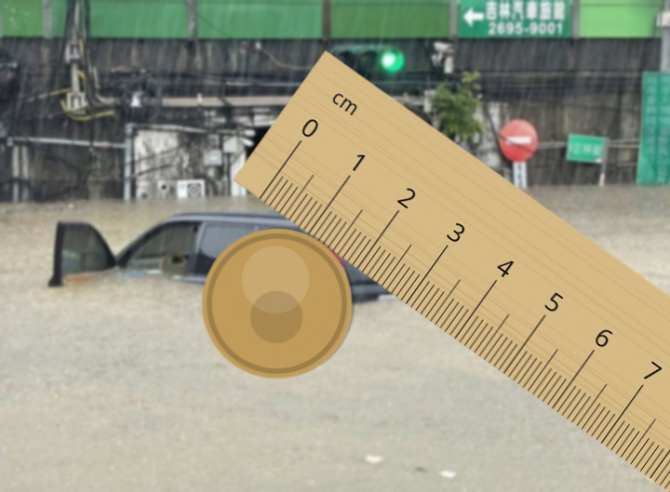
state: 2.5 cm
